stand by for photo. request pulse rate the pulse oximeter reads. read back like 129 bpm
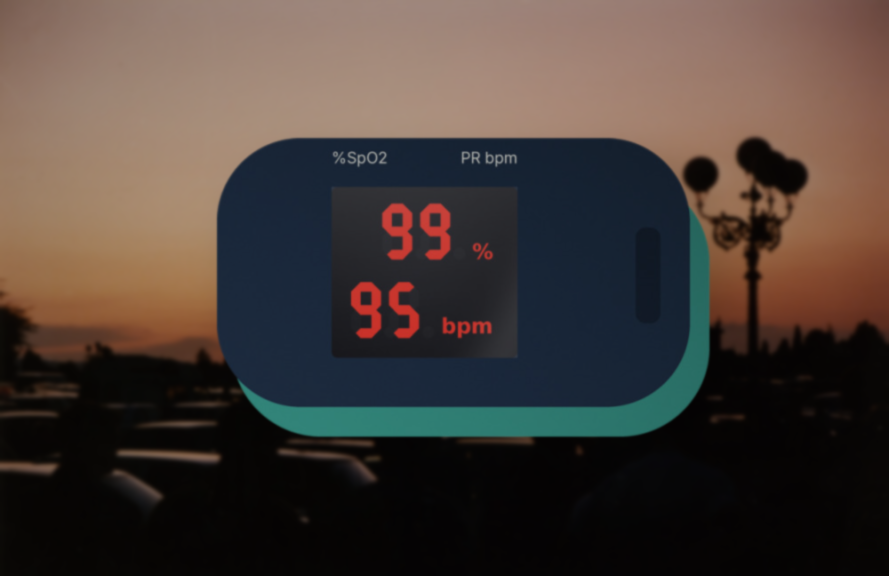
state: 95 bpm
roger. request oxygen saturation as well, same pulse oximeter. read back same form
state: 99 %
